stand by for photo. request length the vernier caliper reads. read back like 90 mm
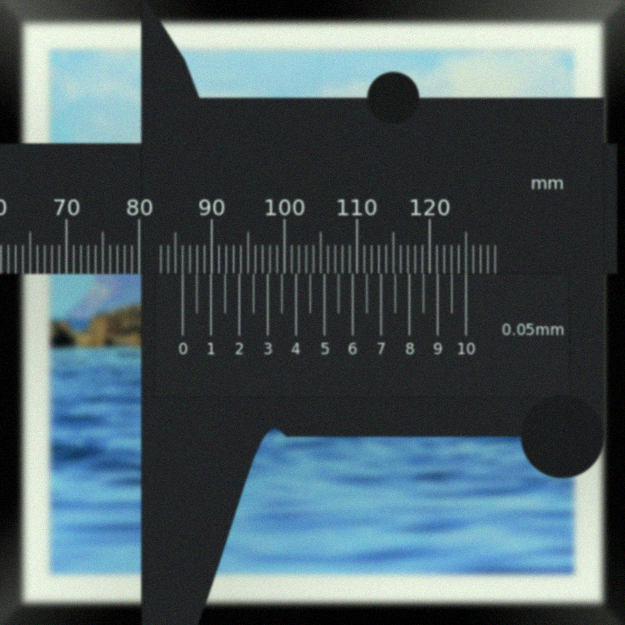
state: 86.0 mm
